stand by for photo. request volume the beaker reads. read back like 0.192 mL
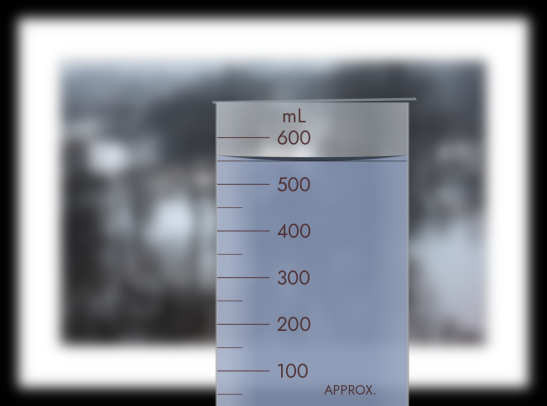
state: 550 mL
